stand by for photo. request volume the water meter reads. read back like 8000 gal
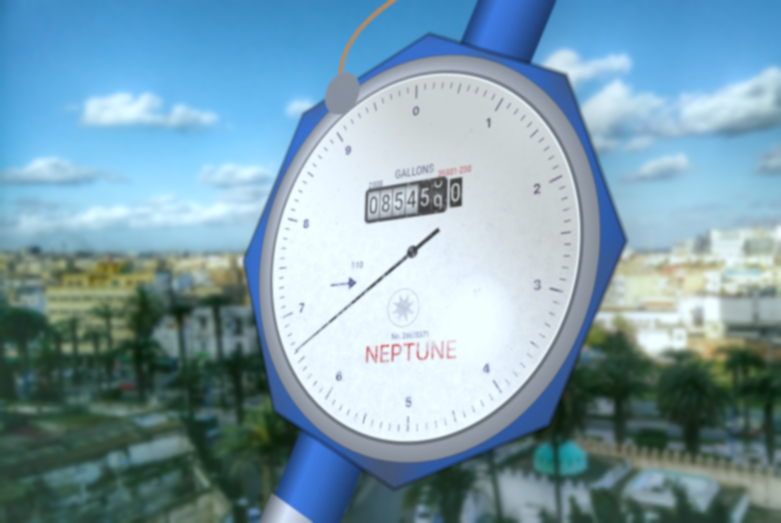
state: 854586.6 gal
